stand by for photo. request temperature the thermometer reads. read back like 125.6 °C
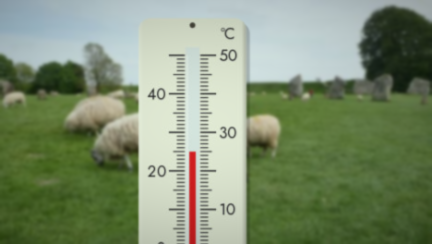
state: 25 °C
